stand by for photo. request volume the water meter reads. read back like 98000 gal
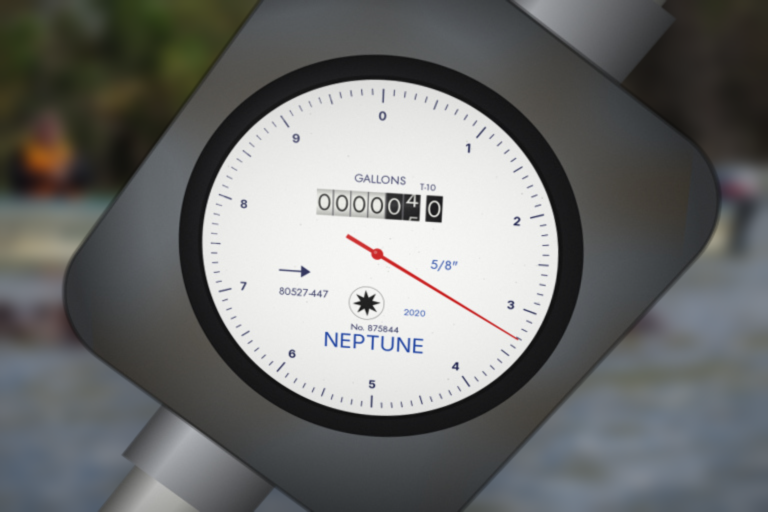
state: 43.3 gal
